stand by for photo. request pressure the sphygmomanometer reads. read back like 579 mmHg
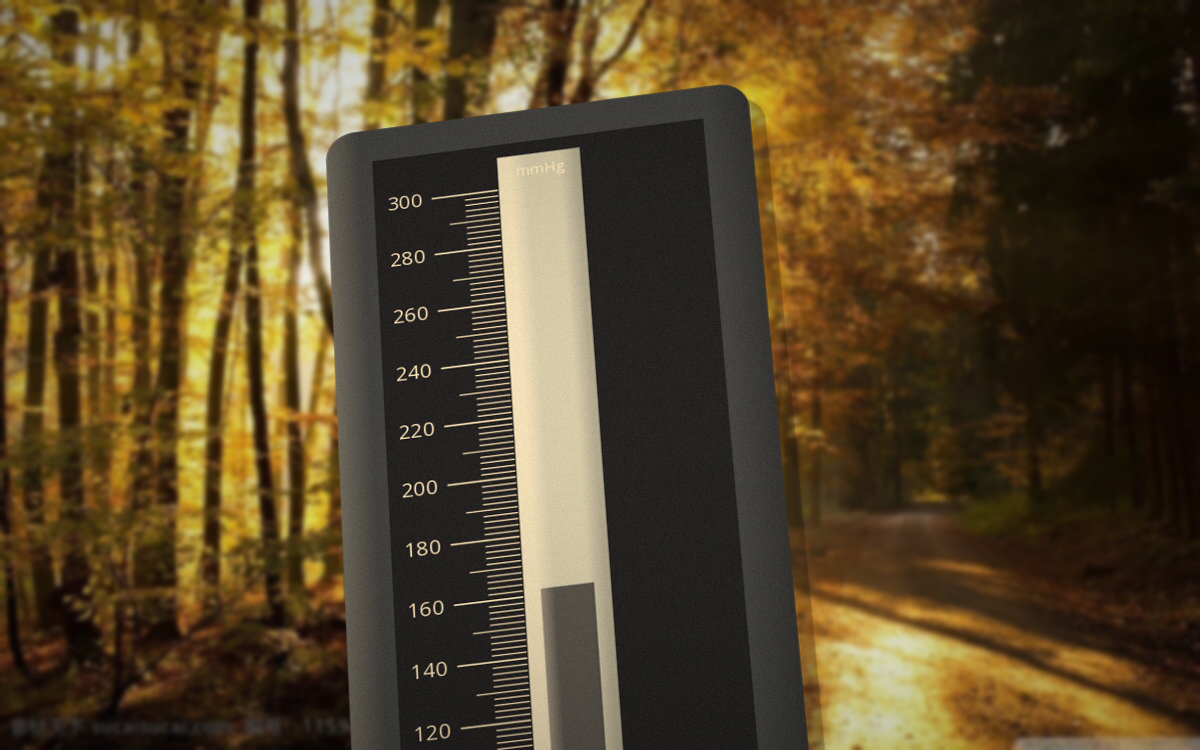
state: 162 mmHg
